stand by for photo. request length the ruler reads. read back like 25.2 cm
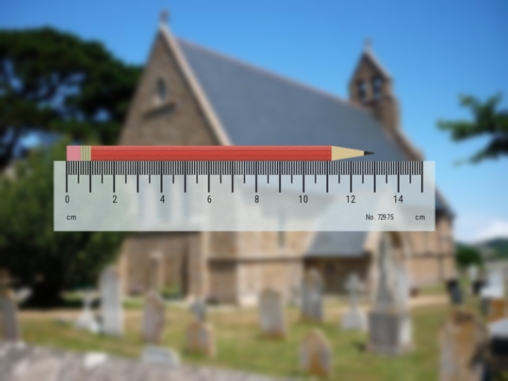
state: 13 cm
